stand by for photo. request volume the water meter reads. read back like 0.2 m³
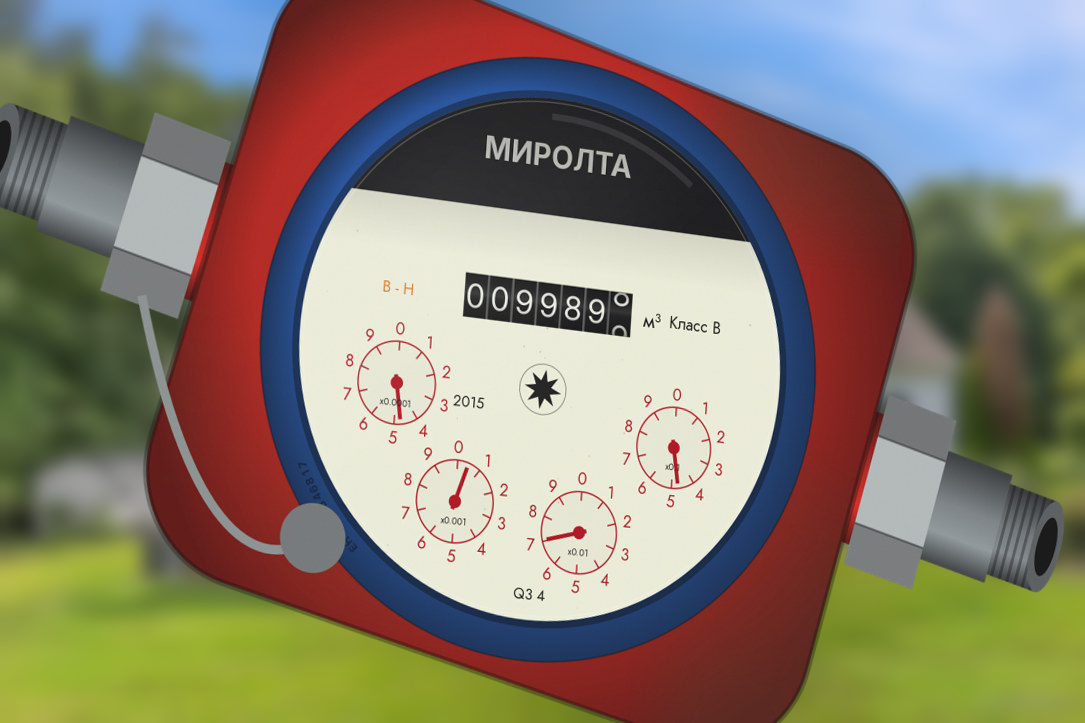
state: 99898.4704 m³
